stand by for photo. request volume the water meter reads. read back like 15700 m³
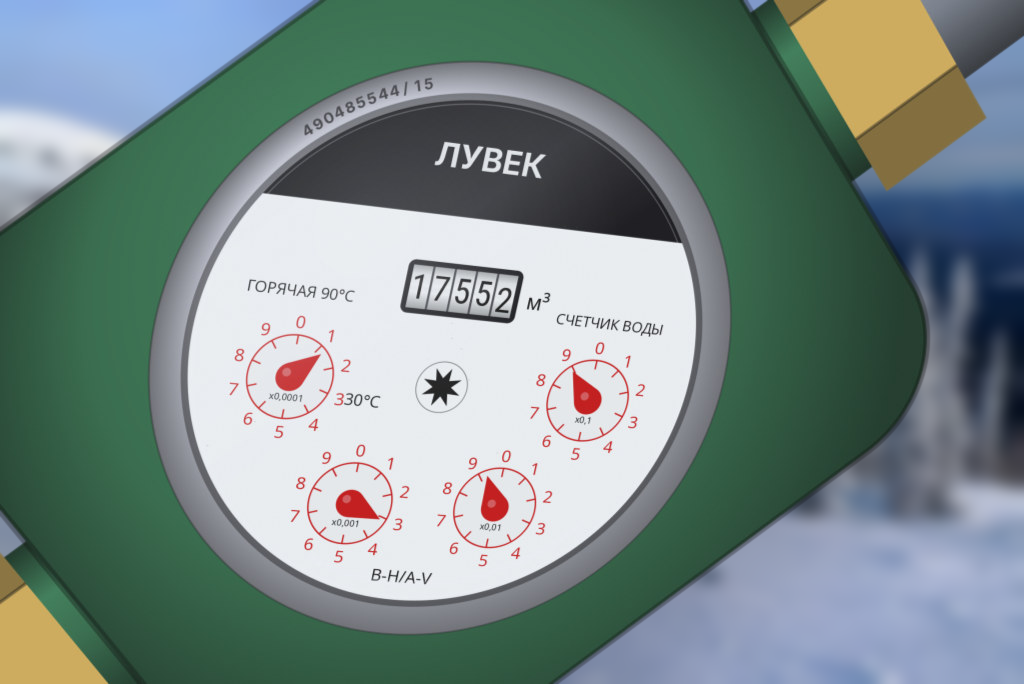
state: 17551.8931 m³
